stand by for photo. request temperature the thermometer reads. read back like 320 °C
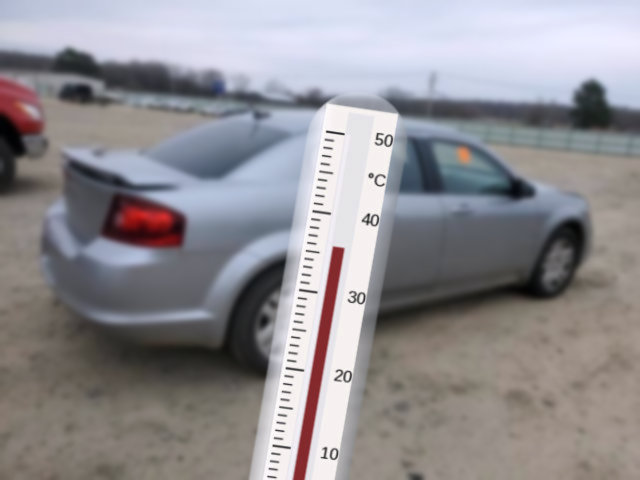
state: 36 °C
